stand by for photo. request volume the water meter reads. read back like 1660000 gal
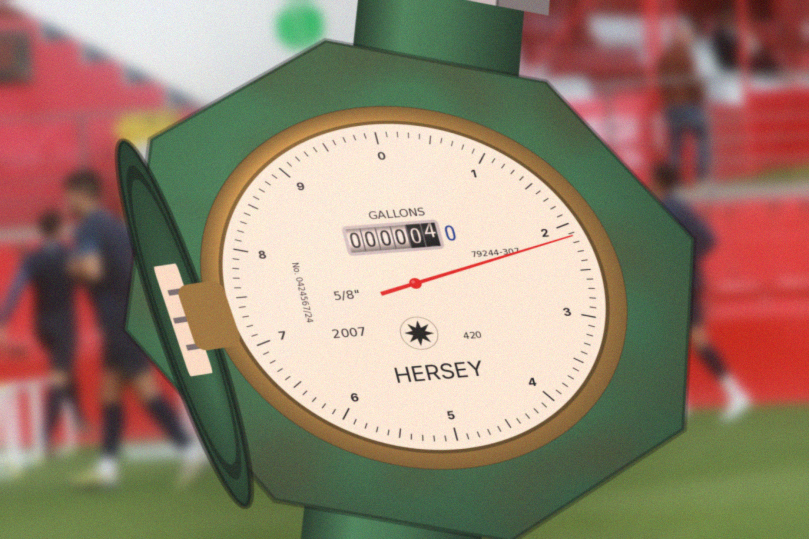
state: 42.1 gal
